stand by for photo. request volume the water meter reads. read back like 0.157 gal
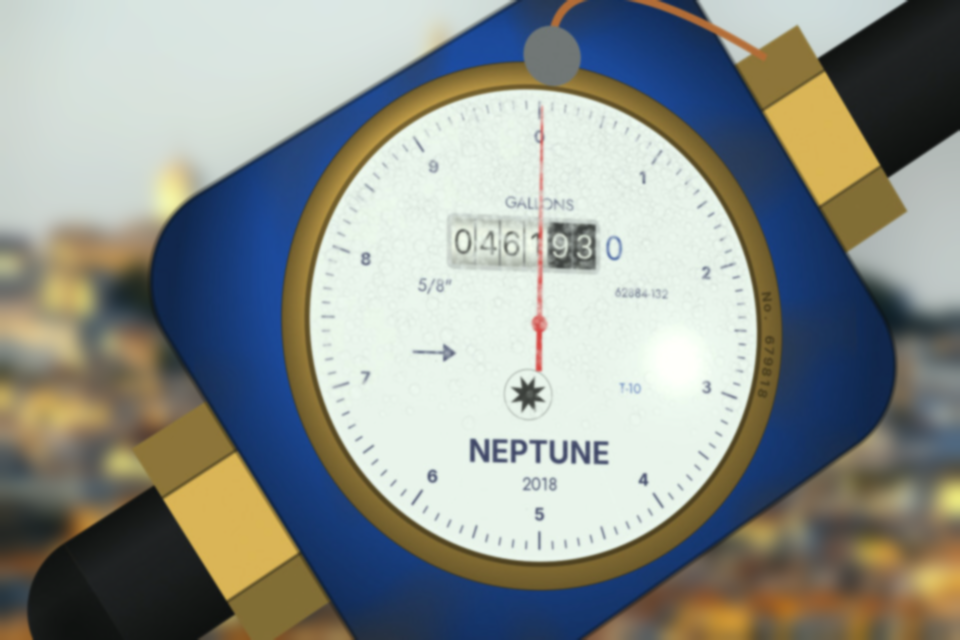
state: 461930.0 gal
